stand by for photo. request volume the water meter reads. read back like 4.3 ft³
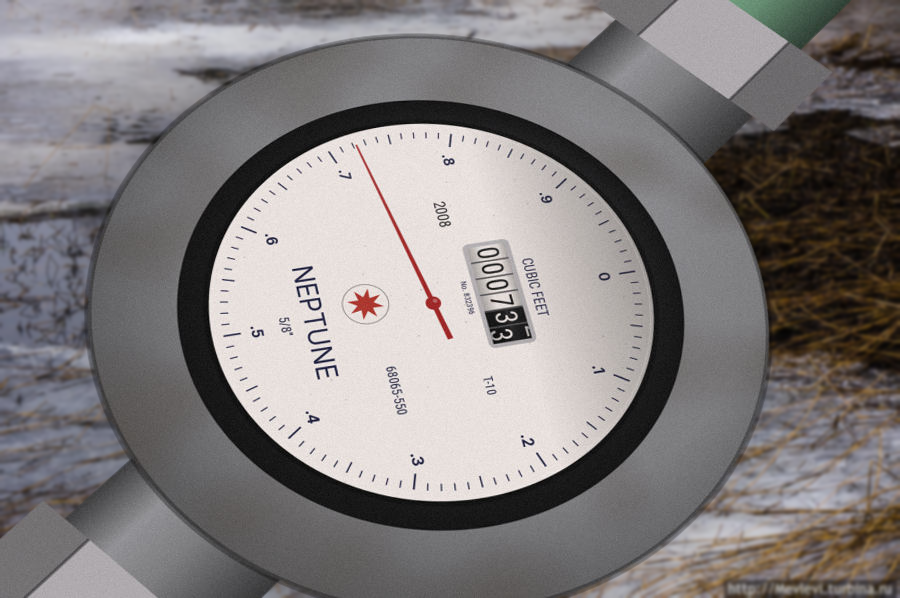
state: 732.72 ft³
